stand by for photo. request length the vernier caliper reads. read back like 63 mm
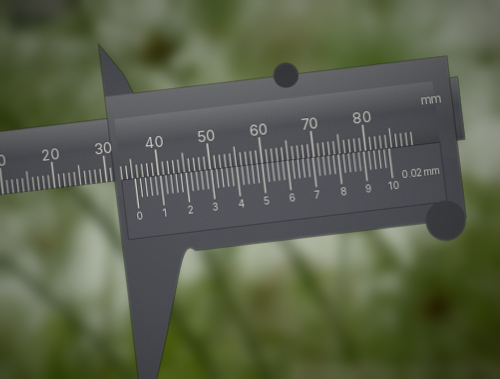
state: 35.5 mm
